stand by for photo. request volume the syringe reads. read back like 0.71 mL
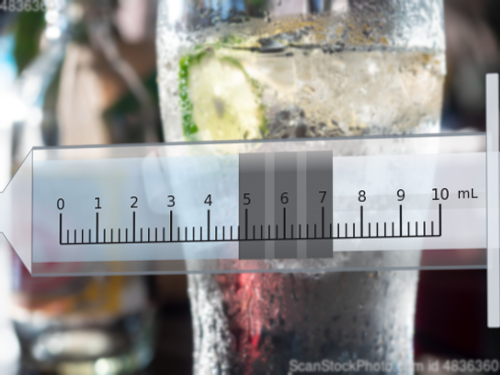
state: 4.8 mL
